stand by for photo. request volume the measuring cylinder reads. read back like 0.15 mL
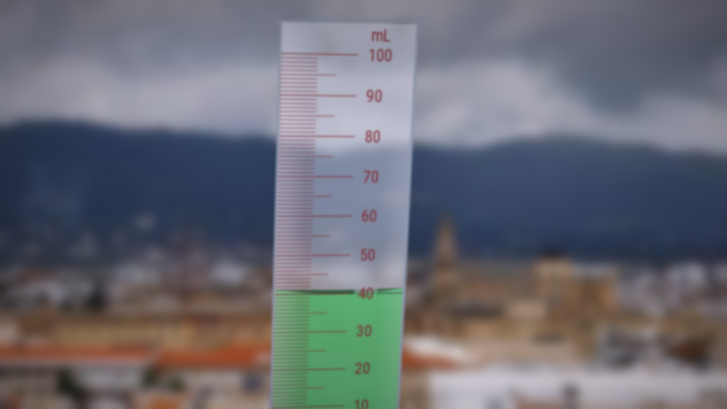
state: 40 mL
